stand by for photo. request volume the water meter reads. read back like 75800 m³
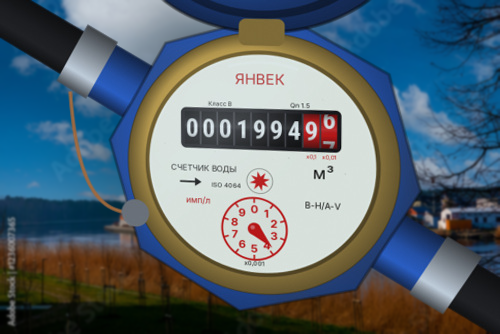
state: 1994.963 m³
